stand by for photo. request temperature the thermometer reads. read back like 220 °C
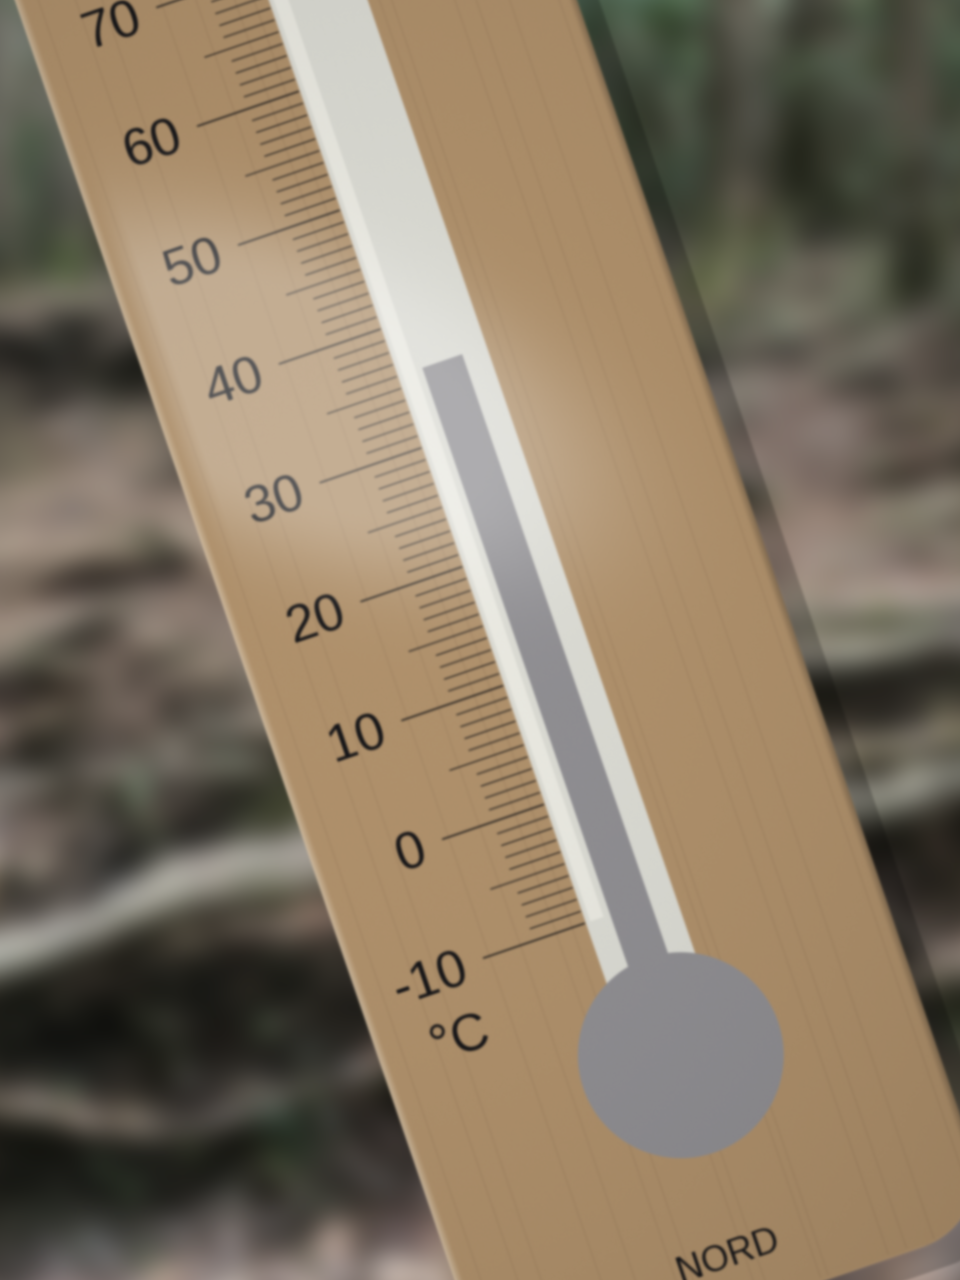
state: 36 °C
